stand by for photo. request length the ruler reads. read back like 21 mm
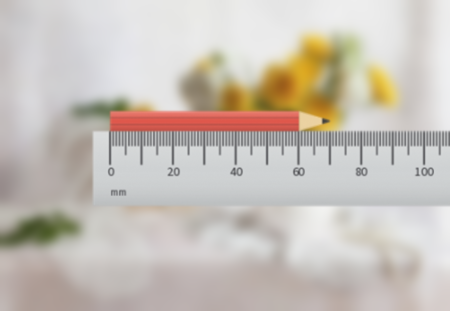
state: 70 mm
